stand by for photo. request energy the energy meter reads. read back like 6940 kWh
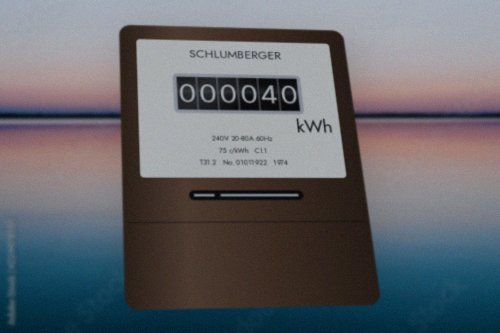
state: 40 kWh
